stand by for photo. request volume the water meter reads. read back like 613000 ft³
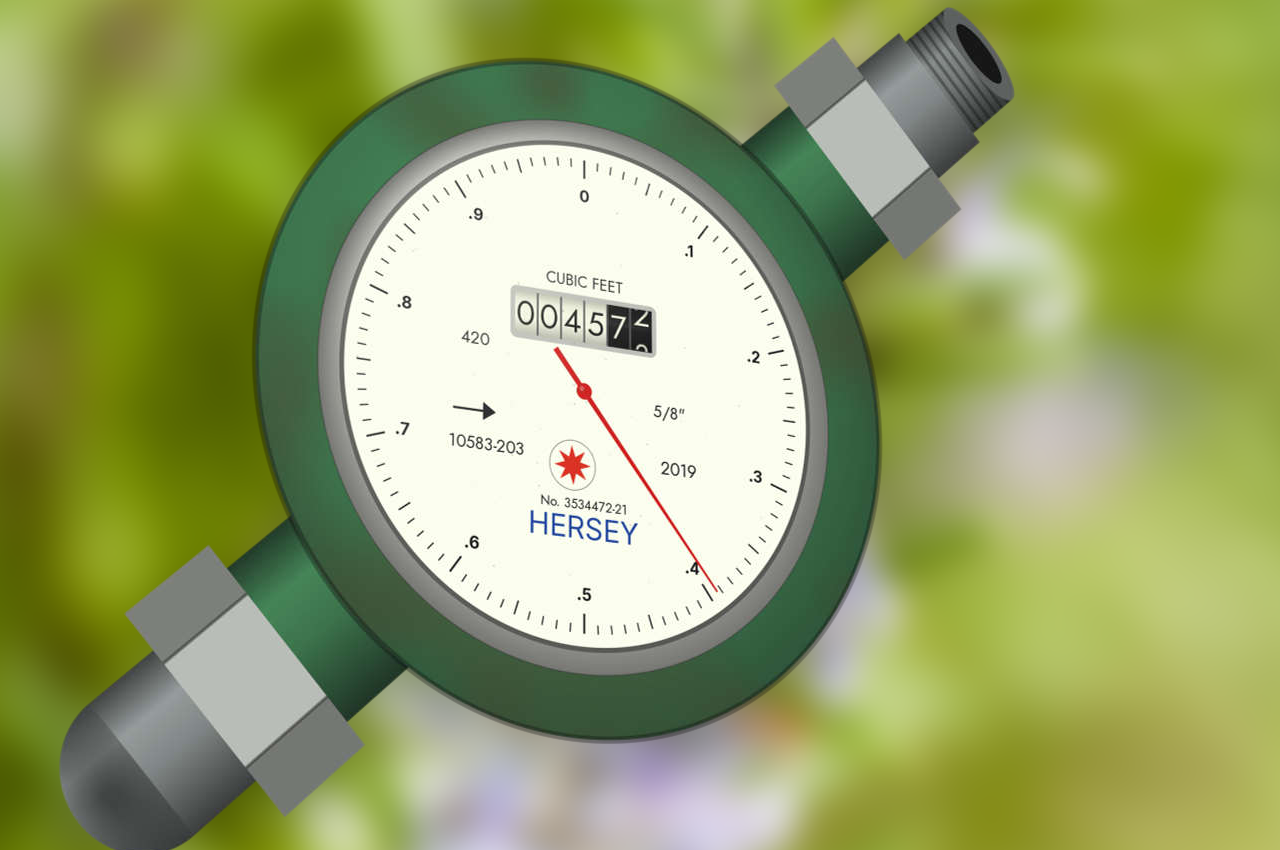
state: 4572.39 ft³
